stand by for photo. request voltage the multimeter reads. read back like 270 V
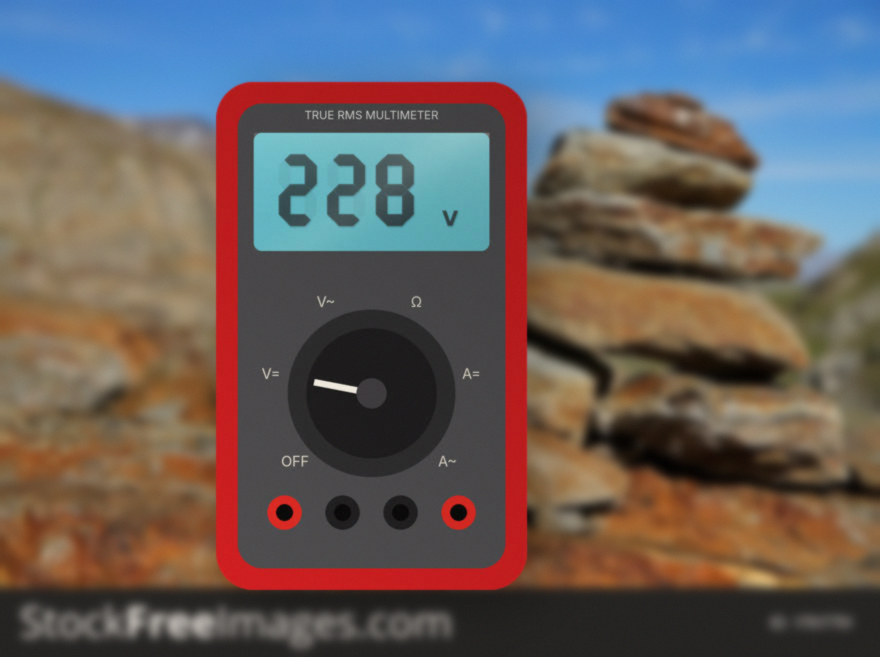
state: 228 V
